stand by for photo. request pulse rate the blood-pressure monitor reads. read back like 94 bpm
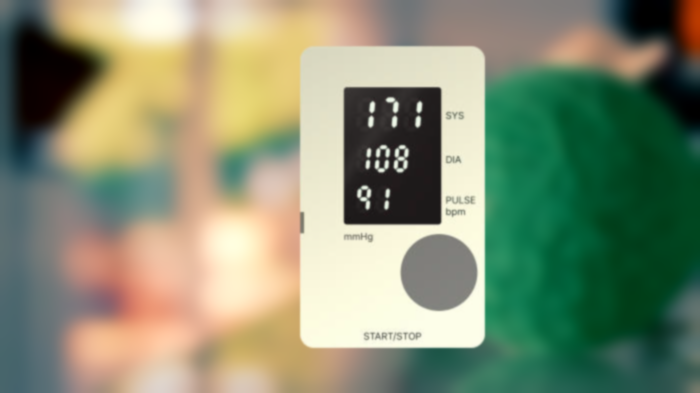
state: 91 bpm
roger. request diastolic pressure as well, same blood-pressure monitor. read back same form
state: 108 mmHg
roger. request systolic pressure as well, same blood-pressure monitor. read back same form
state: 171 mmHg
